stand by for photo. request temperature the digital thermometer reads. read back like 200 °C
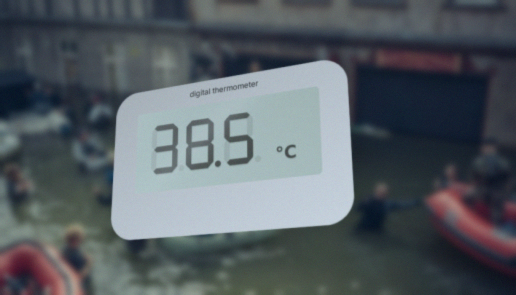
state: 38.5 °C
